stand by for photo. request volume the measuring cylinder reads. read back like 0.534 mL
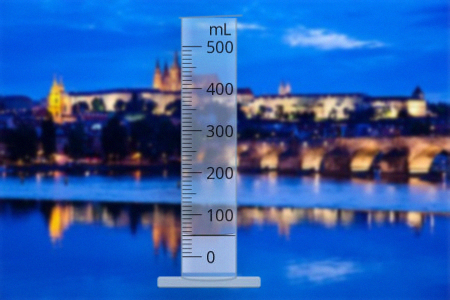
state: 50 mL
